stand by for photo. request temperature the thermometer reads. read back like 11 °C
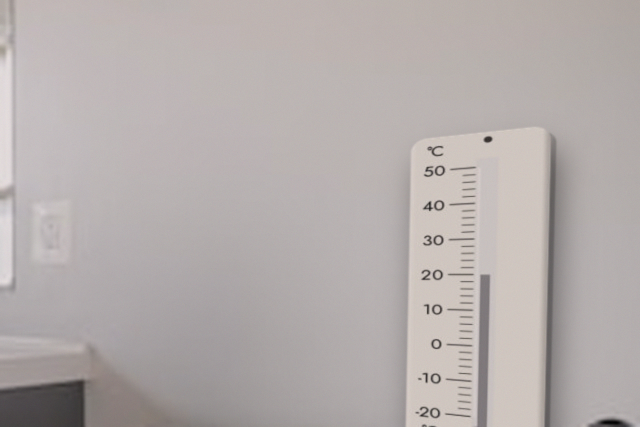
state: 20 °C
